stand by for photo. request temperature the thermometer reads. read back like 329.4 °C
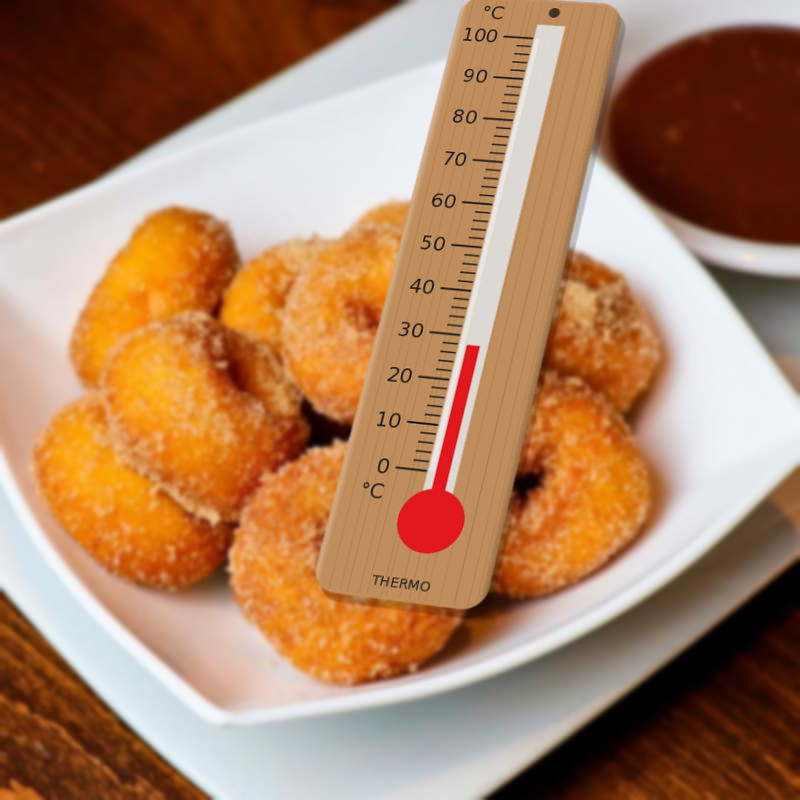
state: 28 °C
